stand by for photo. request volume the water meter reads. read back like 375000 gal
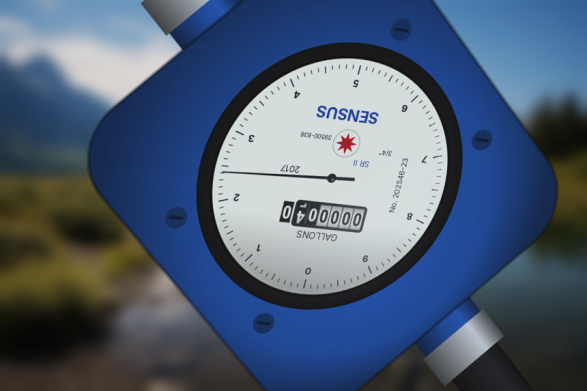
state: 42.4 gal
